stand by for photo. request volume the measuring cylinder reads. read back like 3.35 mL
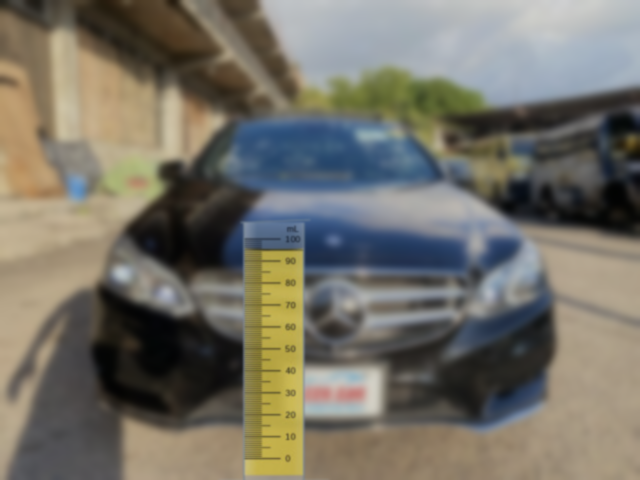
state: 95 mL
